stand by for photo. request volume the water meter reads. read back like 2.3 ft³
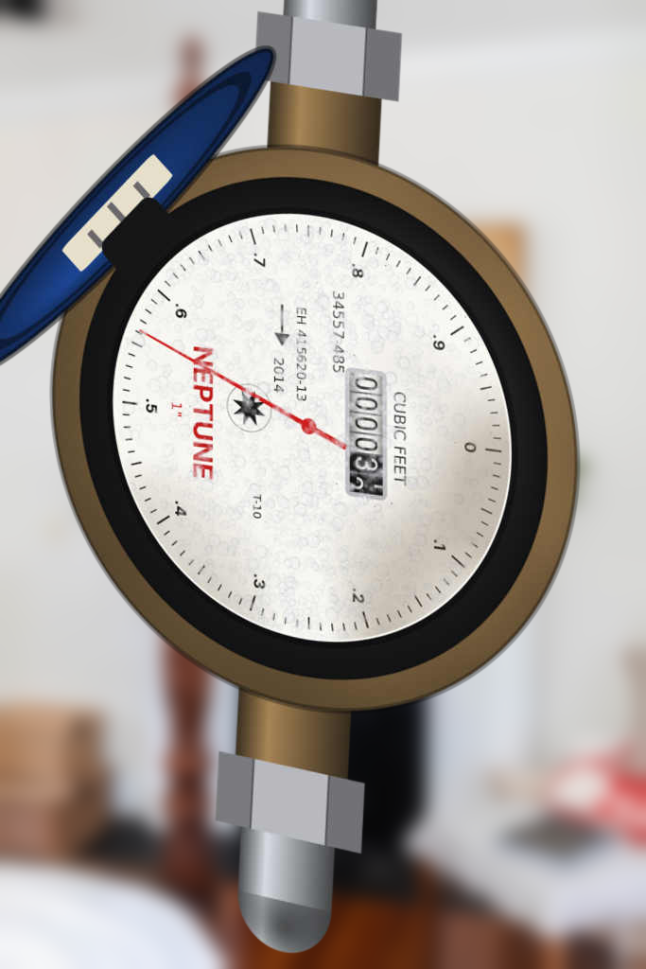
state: 31.56 ft³
